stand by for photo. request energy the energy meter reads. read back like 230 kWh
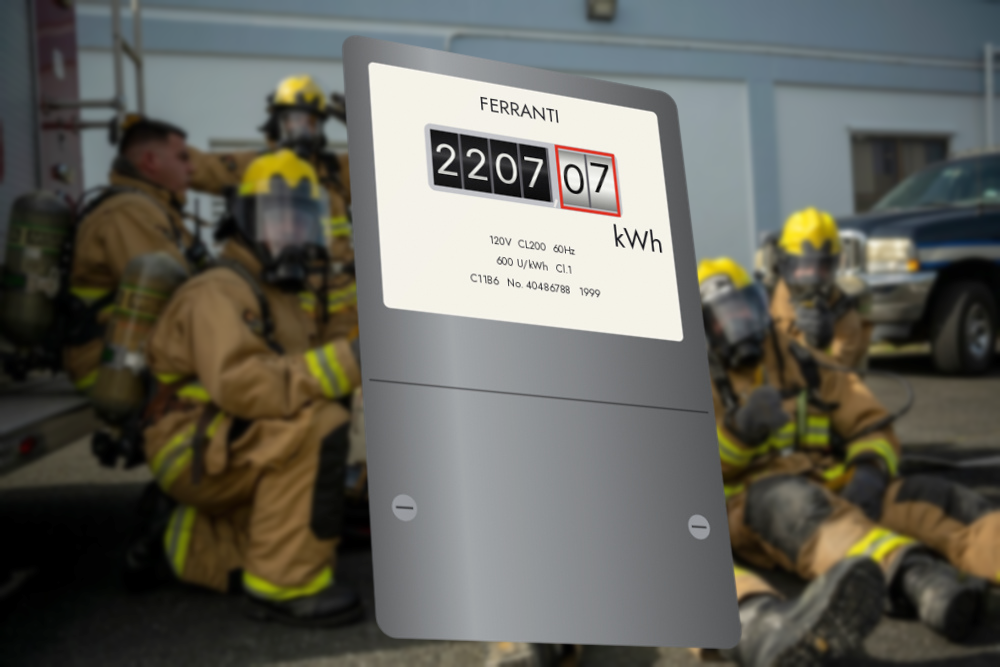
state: 2207.07 kWh
